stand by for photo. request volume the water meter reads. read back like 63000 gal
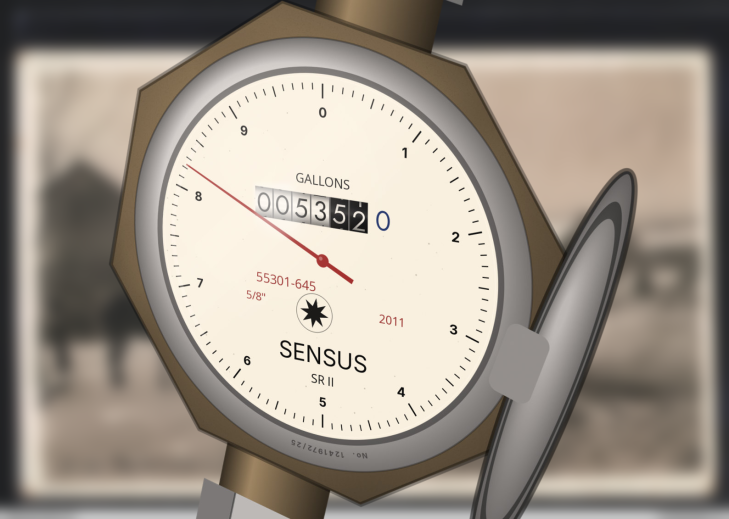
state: 53518.2 gal
